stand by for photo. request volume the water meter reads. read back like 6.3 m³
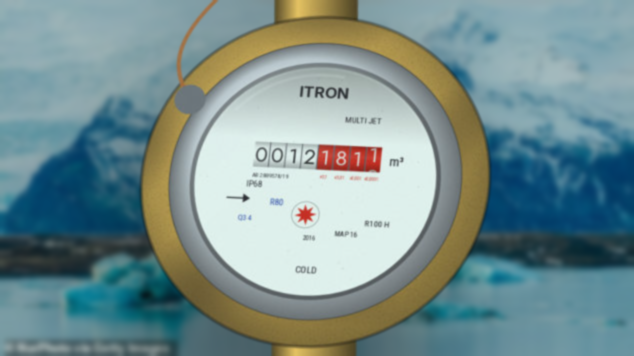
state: 12.1811 m³
